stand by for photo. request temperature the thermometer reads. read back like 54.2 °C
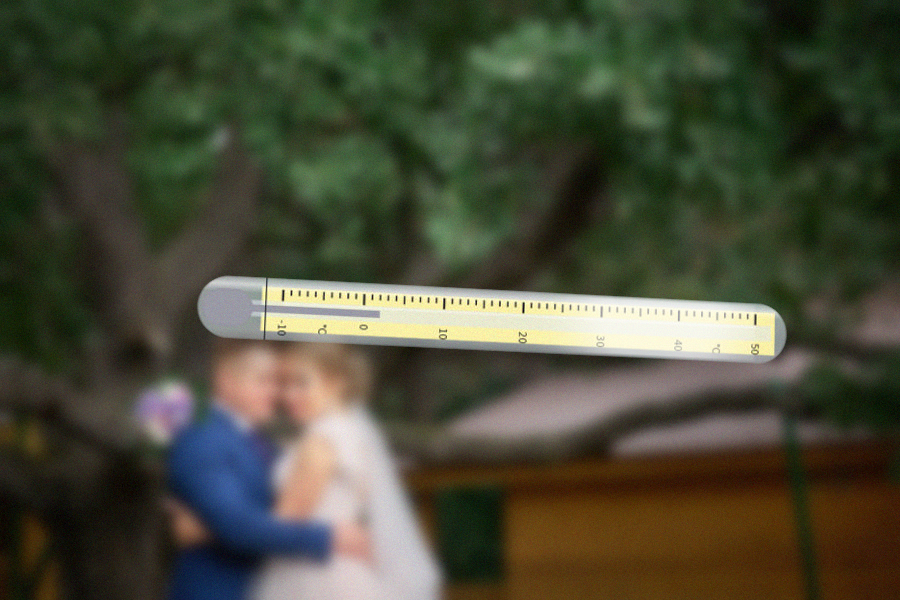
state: 2 °C
